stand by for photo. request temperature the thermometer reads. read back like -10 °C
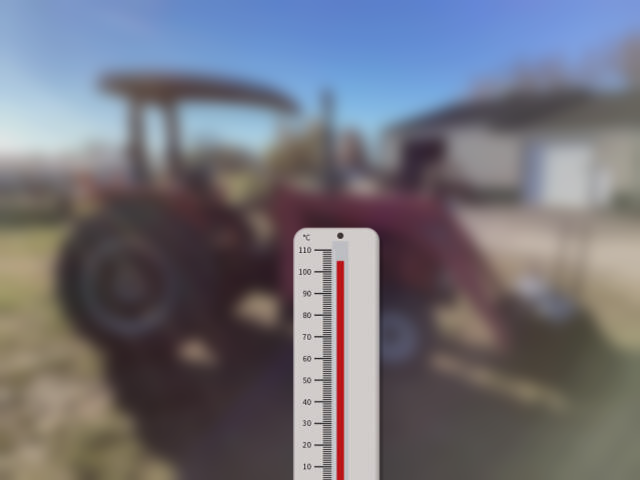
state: 105 °C
